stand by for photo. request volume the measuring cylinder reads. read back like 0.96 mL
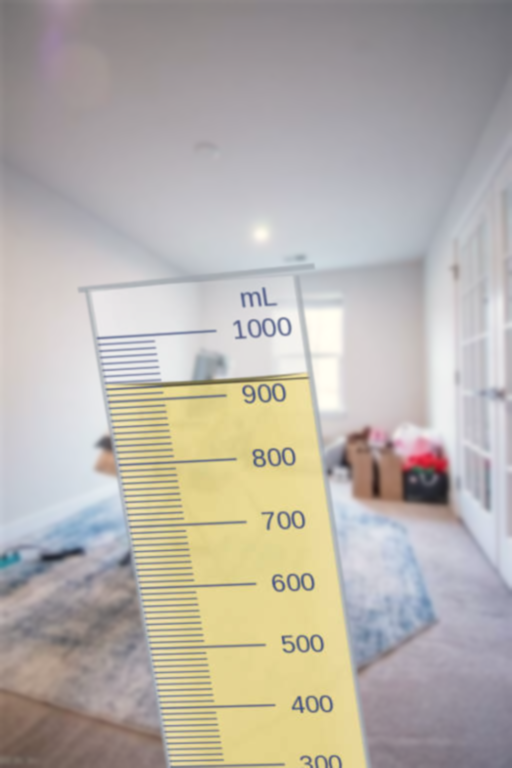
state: 920 mL
